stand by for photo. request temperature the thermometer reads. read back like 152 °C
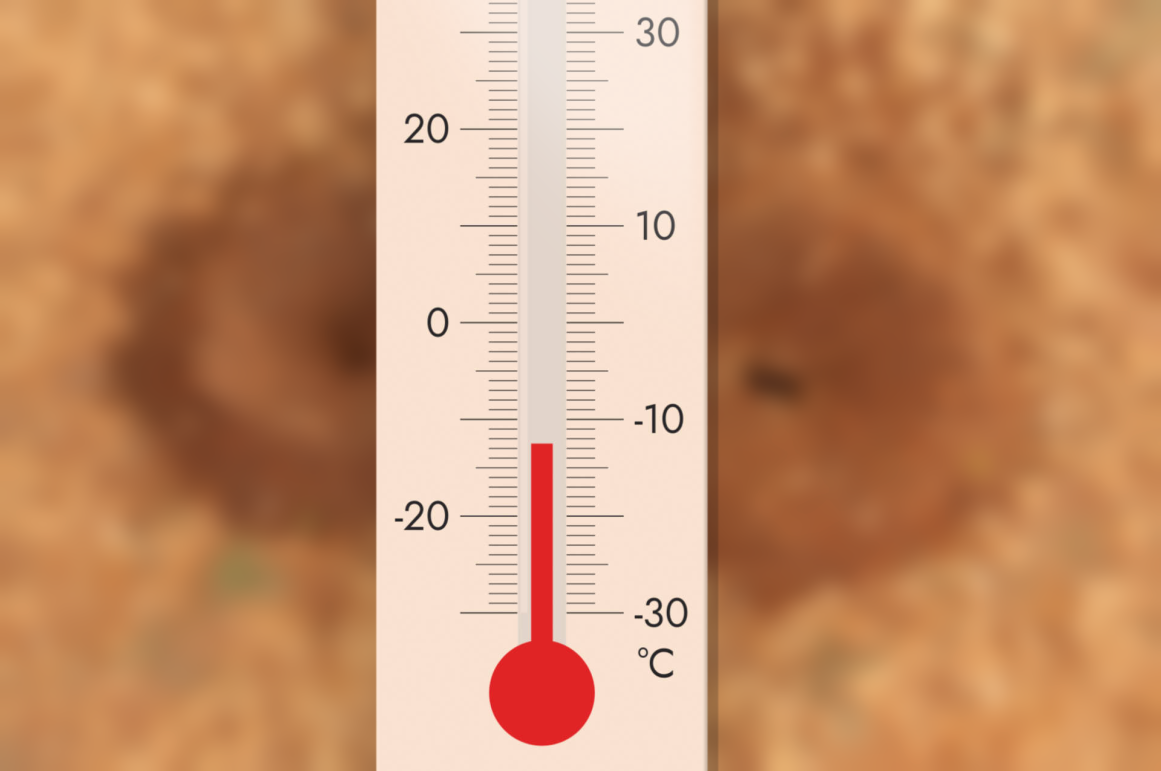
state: -12.5 °C
